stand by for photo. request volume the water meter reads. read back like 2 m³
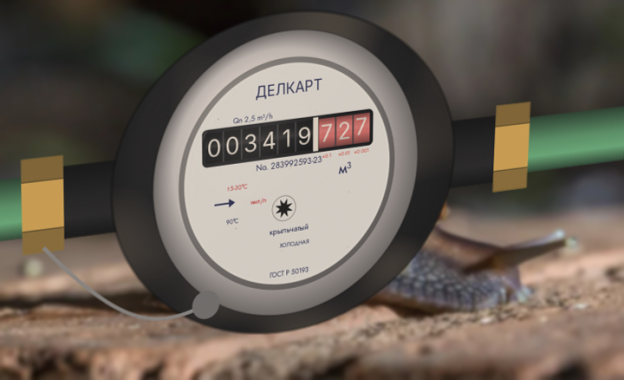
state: 3419.727 m³
